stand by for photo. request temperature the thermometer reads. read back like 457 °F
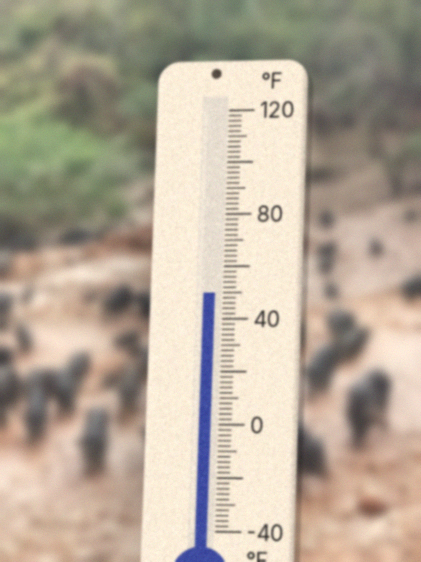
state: 50 °F
